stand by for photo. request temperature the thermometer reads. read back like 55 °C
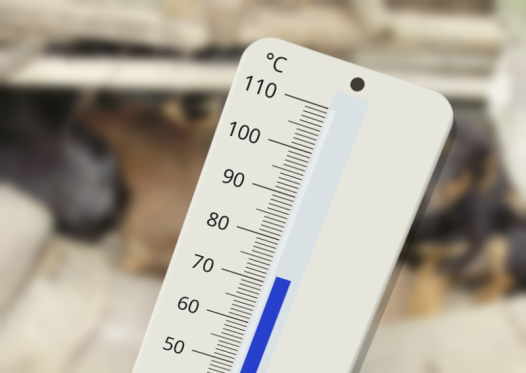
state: 72 °C
